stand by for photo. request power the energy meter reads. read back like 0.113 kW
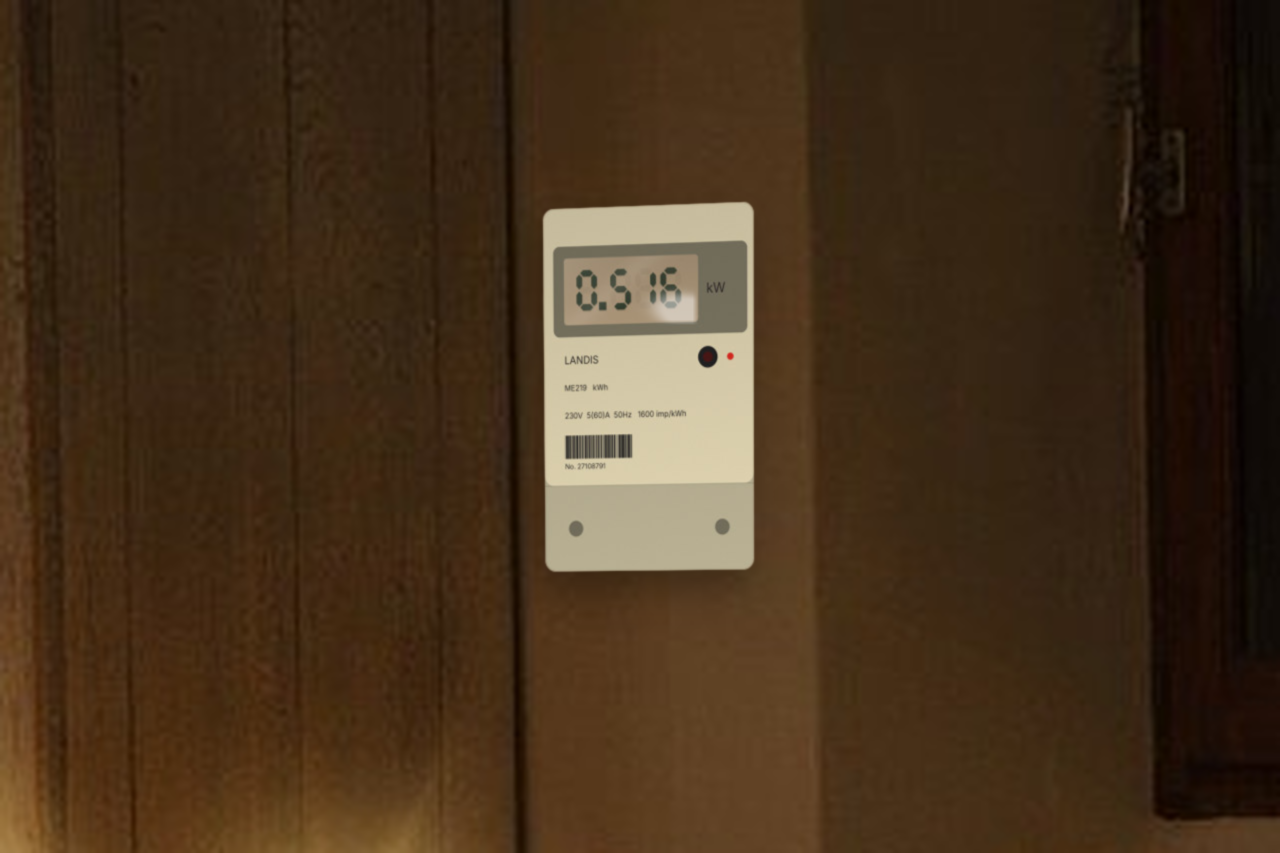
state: 0.516 kW
